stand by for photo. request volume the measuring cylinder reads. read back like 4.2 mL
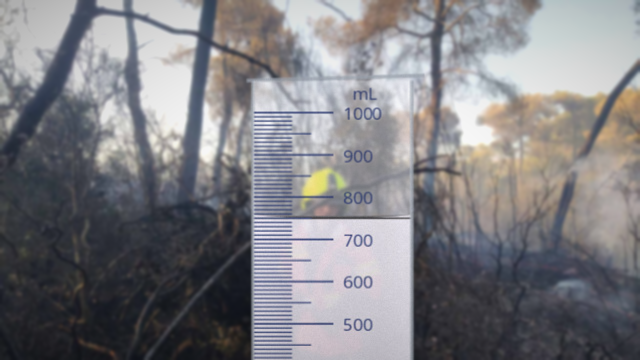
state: 750 mL
